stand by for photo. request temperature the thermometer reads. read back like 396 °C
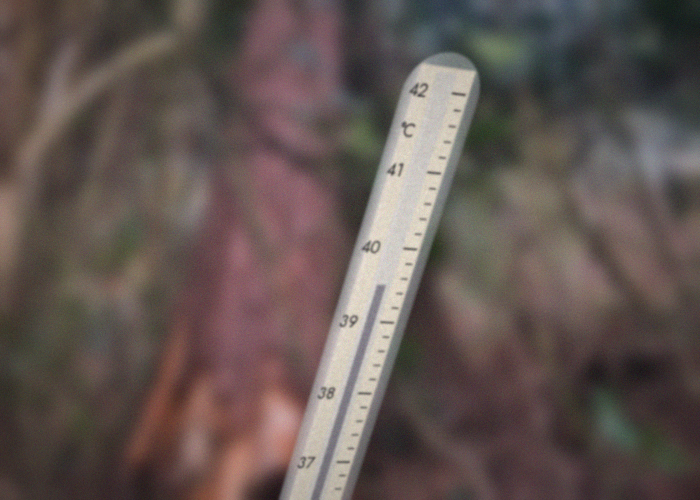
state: 39.5 °C
